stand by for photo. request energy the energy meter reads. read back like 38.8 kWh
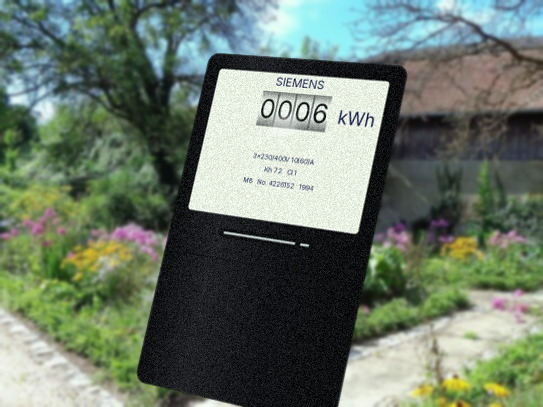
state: 6 kWh
